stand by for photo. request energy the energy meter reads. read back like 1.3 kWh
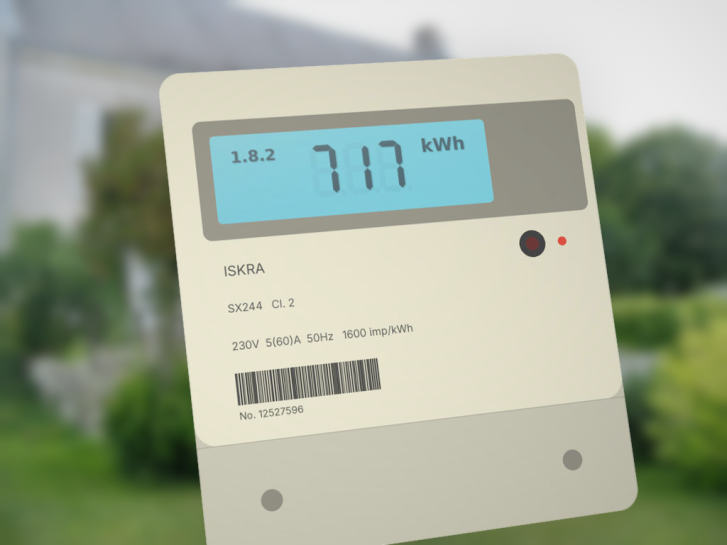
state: 717 kWh
